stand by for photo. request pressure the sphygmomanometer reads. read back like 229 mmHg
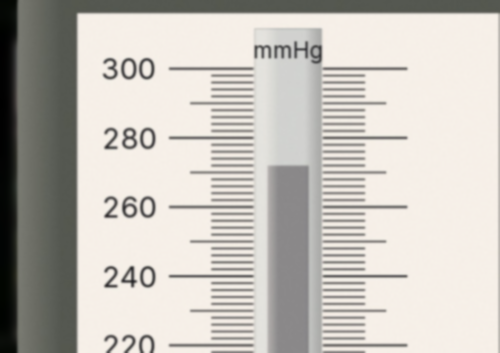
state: 272 mmHg
